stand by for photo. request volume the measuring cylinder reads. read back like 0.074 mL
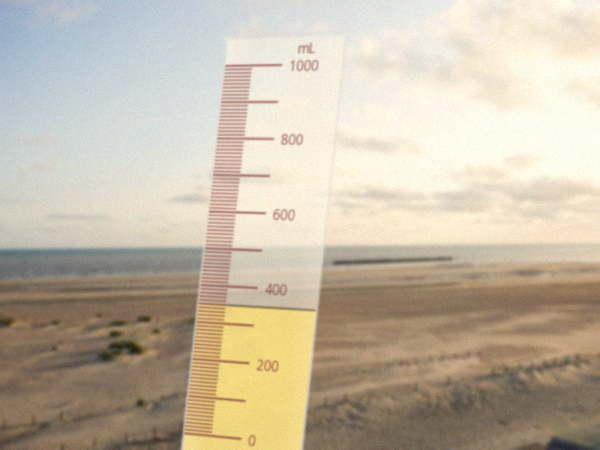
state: 350 mL
